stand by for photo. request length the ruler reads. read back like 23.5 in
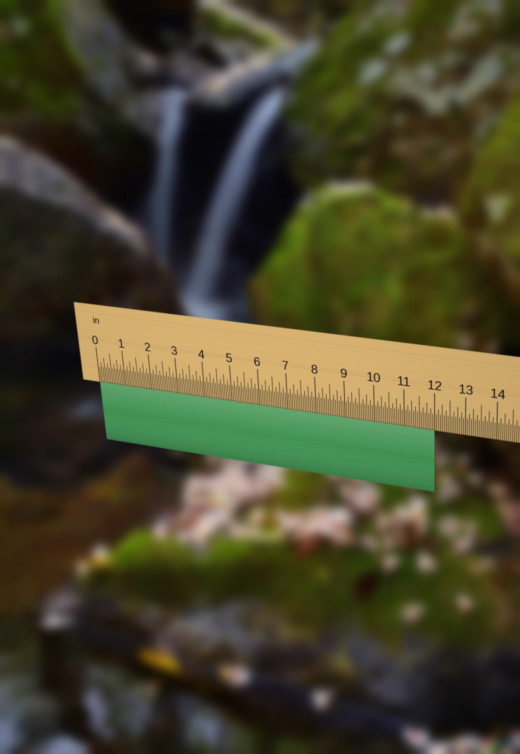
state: 12 in
